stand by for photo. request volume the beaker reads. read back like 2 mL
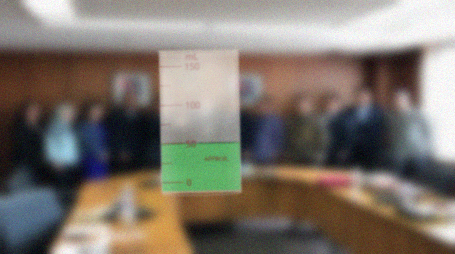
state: 50 mL
